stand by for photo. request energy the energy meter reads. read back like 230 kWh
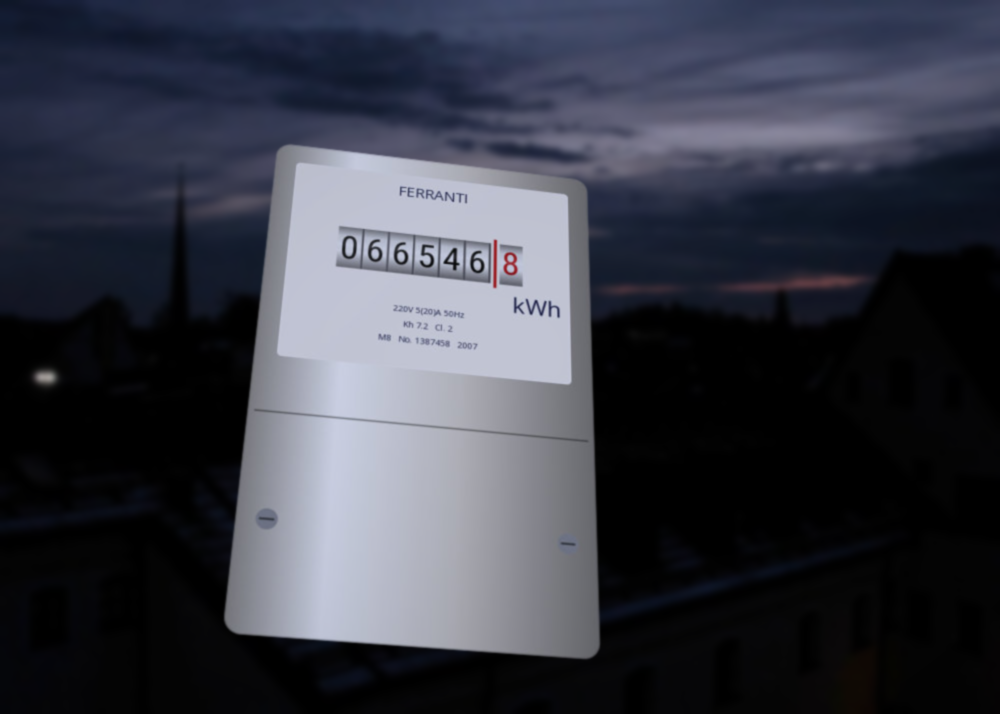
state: 66546.8 kWh
